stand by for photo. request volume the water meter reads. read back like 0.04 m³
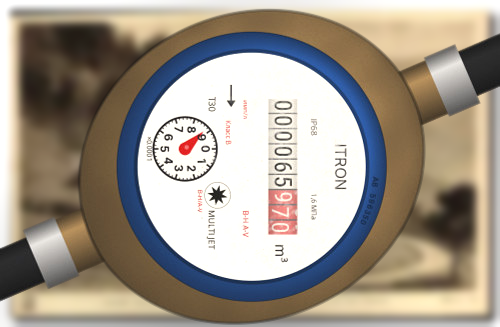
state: 65.9698 m³
